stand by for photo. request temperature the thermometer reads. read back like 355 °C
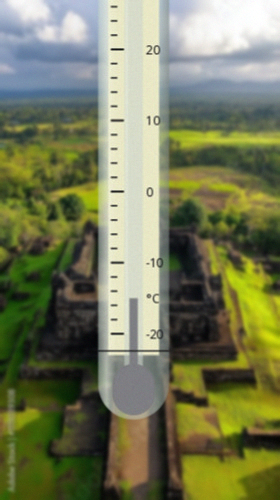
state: -15 °C
